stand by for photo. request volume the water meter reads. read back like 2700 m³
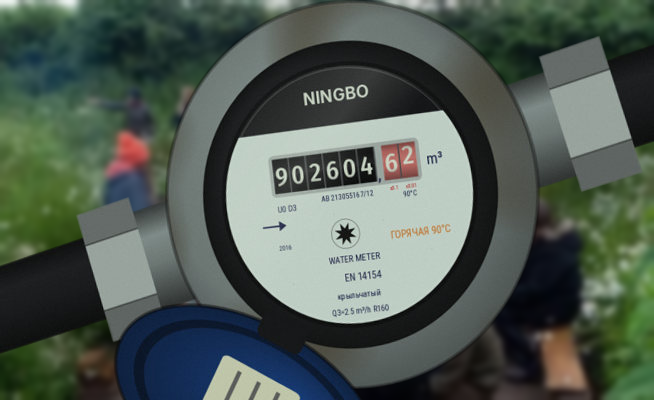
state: 902604.62 m³
